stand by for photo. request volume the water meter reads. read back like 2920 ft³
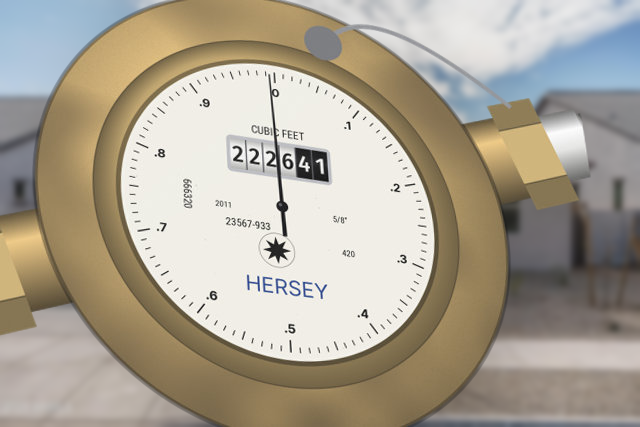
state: 222640.99 ft³
